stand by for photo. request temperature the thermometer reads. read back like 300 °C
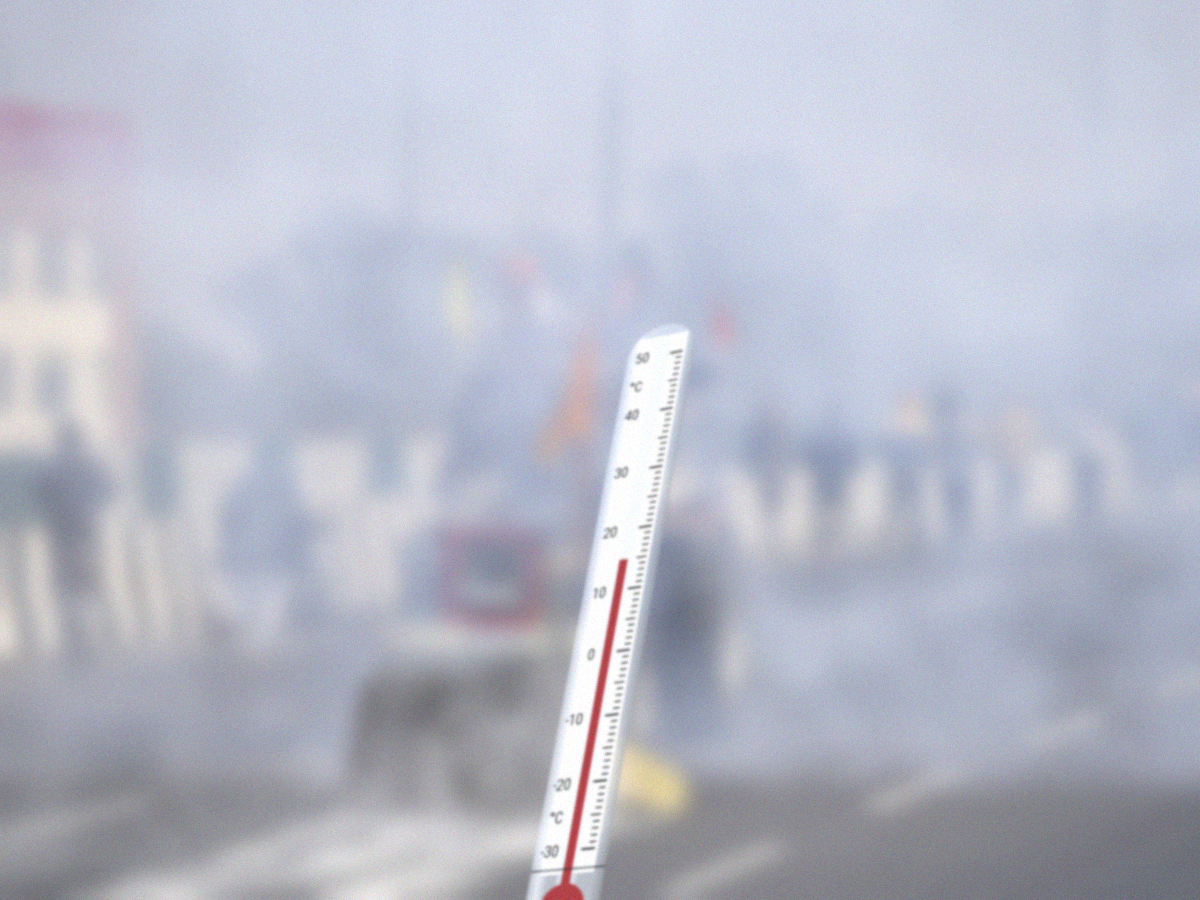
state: 15 °C
